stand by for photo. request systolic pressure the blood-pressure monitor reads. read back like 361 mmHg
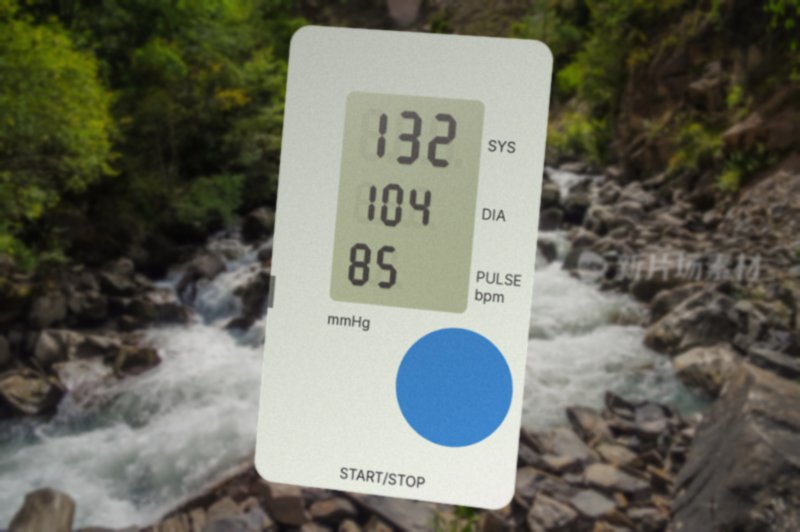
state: 132 mmHg
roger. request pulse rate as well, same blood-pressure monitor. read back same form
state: 85 bpm
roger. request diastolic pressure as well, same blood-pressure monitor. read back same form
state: 104 mmHg
